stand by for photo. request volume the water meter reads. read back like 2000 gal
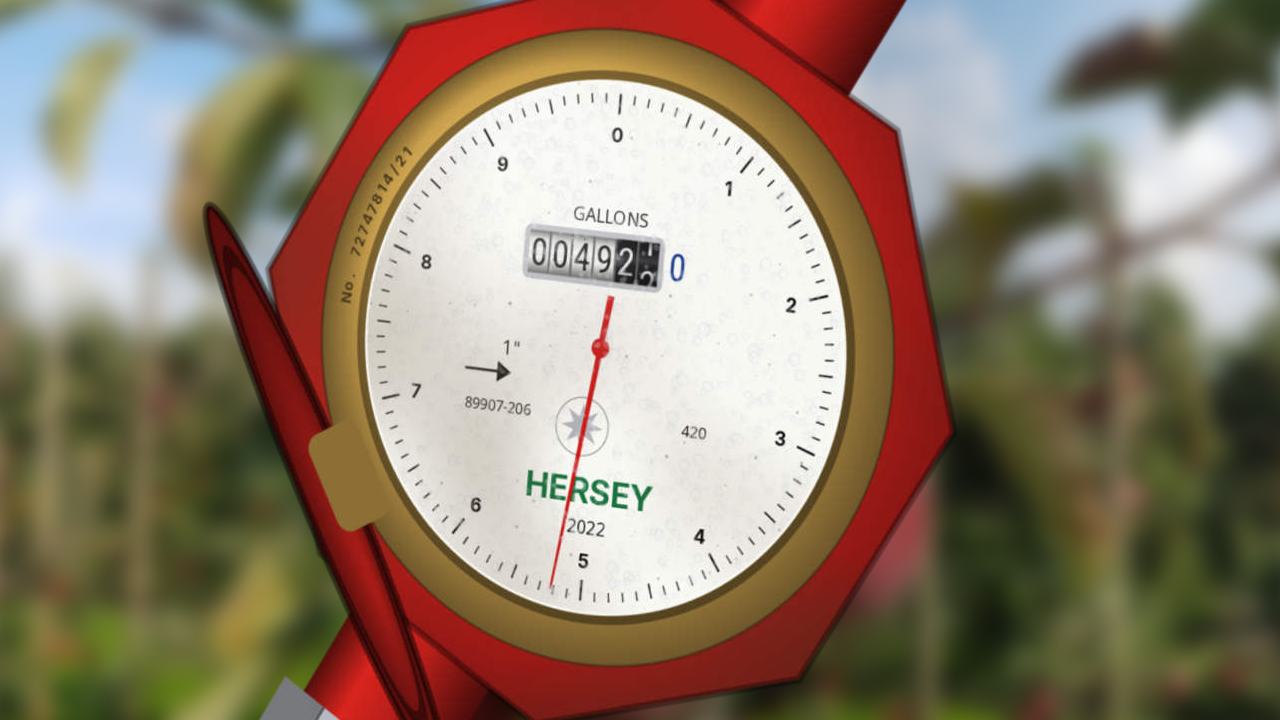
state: 49215.2 gal
